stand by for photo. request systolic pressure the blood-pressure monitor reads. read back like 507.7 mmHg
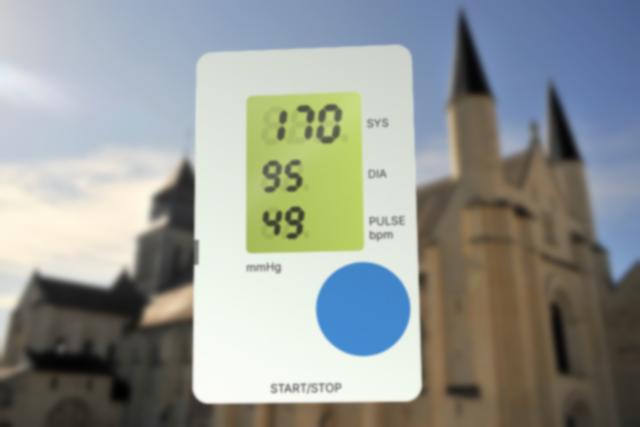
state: 170 mmHg
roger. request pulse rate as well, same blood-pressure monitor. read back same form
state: 49 bpm
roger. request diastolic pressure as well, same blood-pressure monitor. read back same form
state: 95 mmHg
